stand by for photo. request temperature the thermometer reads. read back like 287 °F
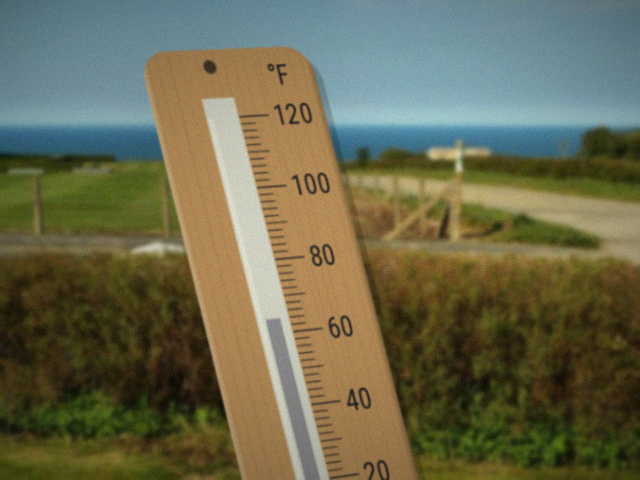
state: 64 °F
